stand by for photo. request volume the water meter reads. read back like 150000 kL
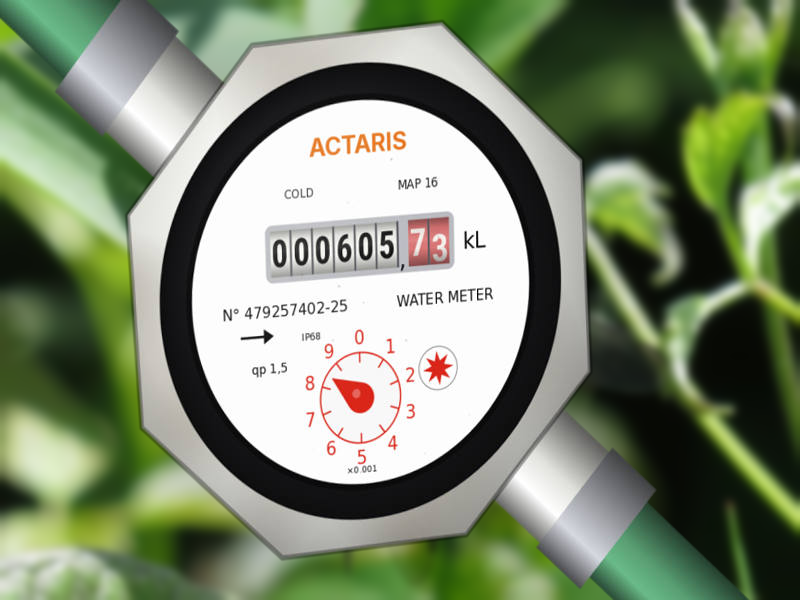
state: 605.728 kL
